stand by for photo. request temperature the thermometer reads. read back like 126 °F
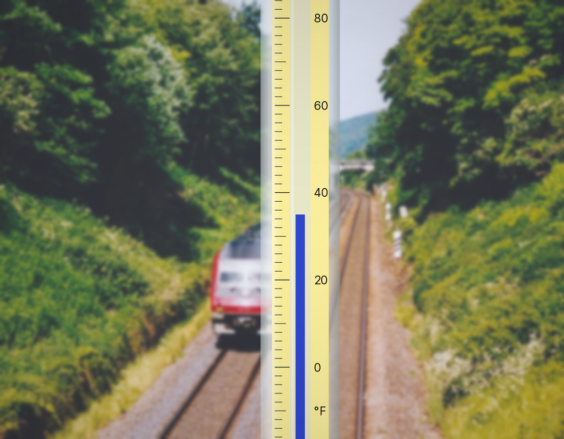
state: 35 °F
